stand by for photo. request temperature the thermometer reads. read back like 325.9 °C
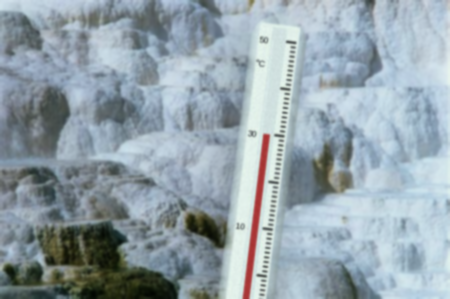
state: 30 °C
